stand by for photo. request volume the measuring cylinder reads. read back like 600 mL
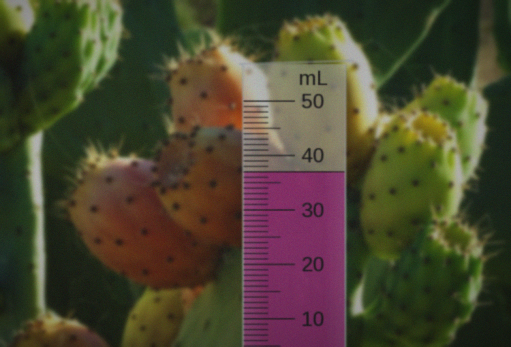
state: 37 mL
